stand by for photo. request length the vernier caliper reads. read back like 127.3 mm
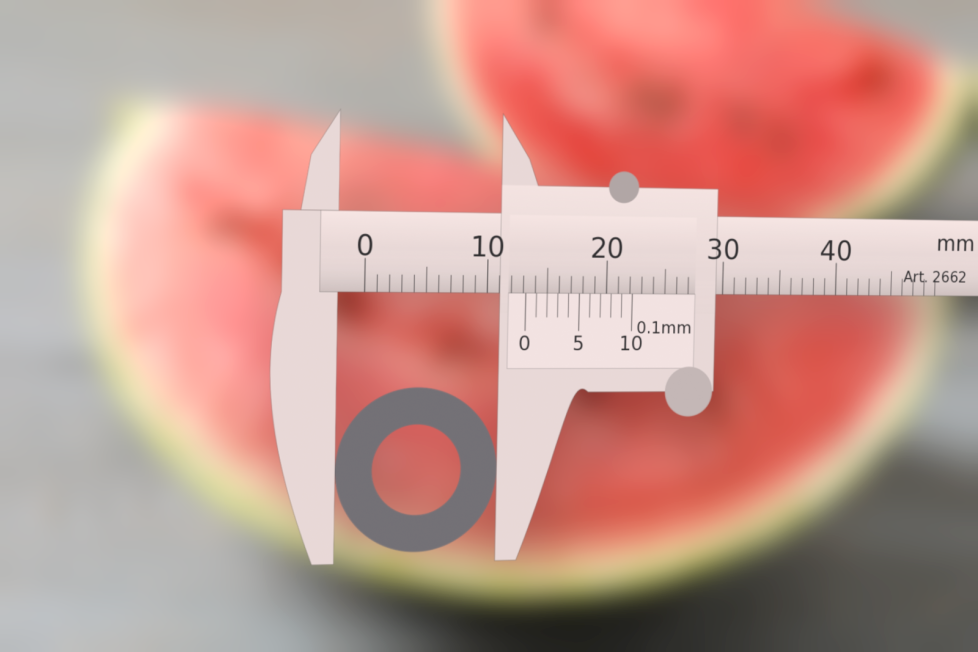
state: 13.2 mm
